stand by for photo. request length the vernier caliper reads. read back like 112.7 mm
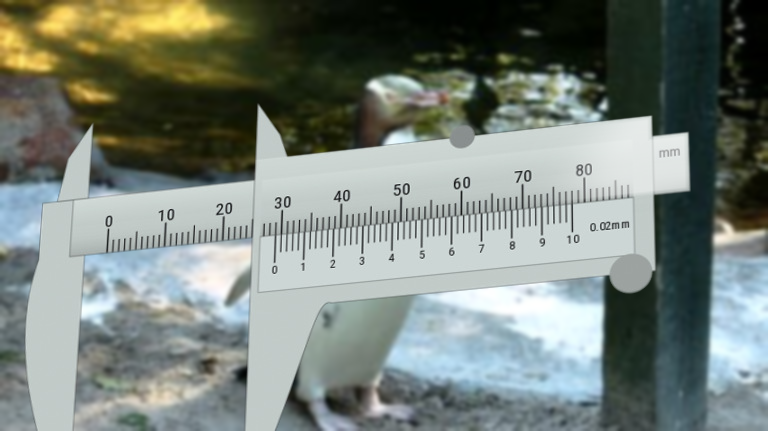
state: 29.0 mm
